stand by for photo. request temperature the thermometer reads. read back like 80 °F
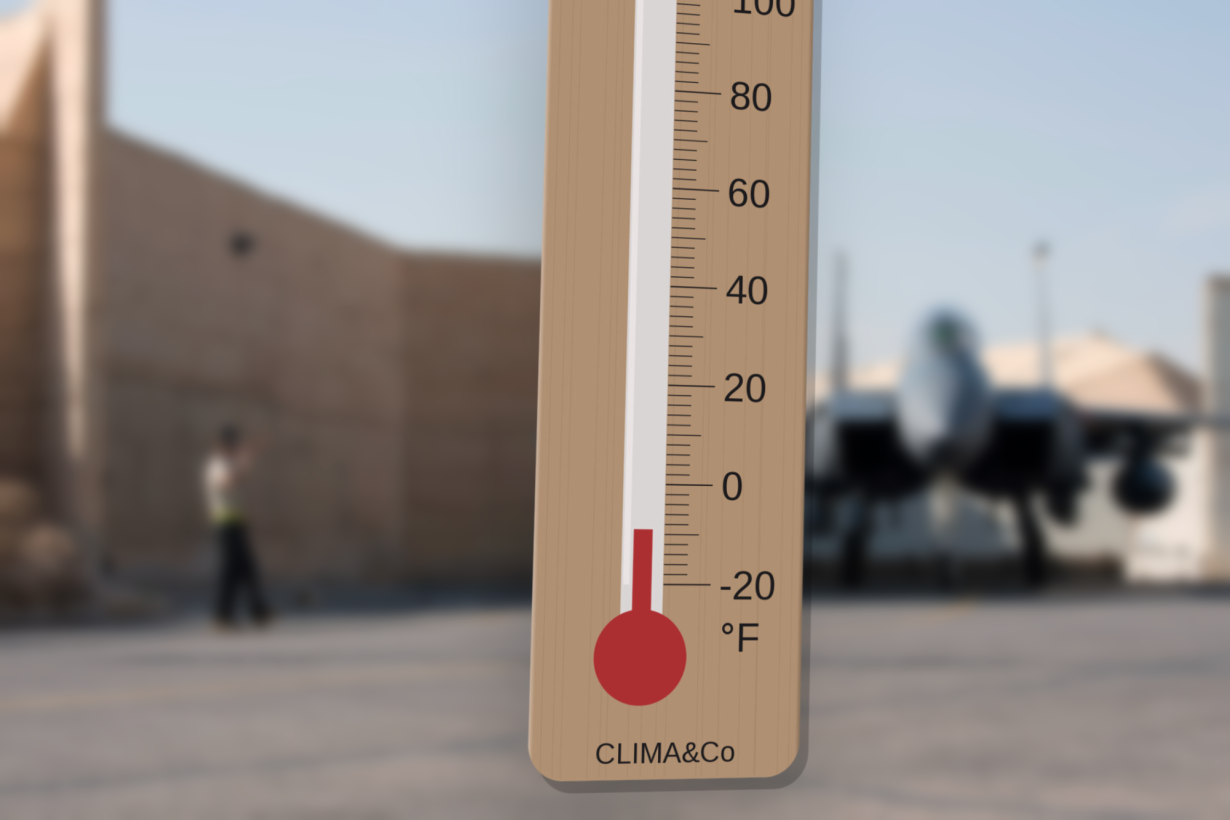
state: -9 °F
